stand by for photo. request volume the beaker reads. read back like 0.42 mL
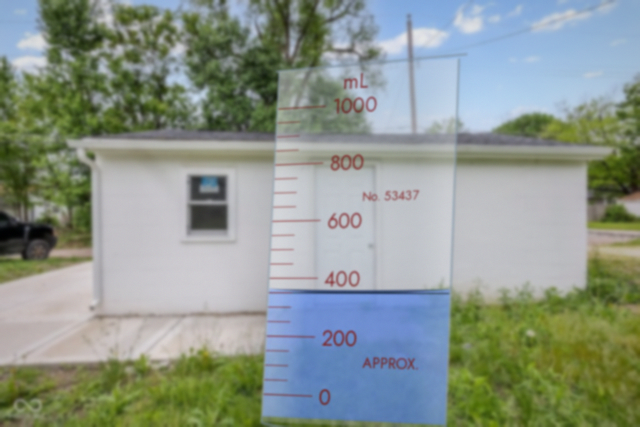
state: 350 mL
